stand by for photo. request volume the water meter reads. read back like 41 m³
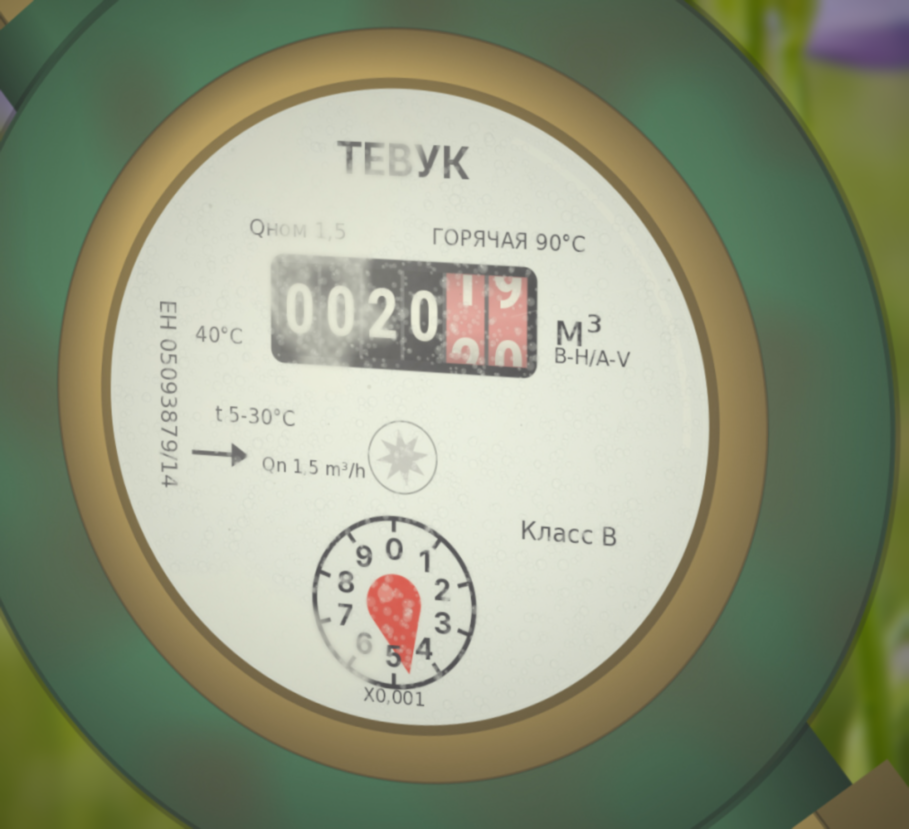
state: 20.194 m³
